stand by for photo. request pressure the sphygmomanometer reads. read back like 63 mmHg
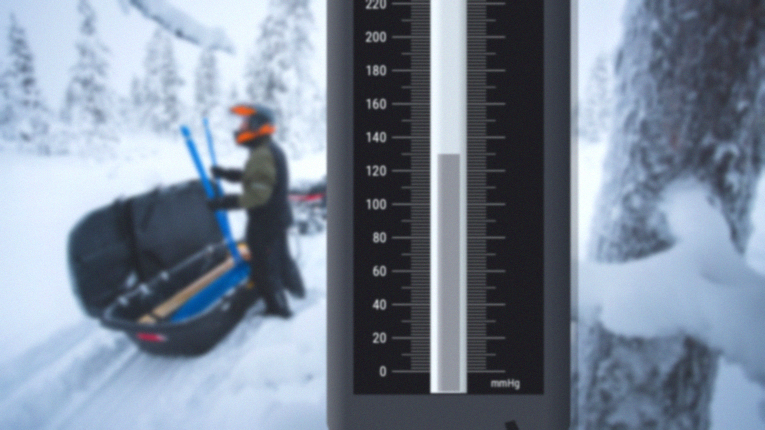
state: 130 mmHg
